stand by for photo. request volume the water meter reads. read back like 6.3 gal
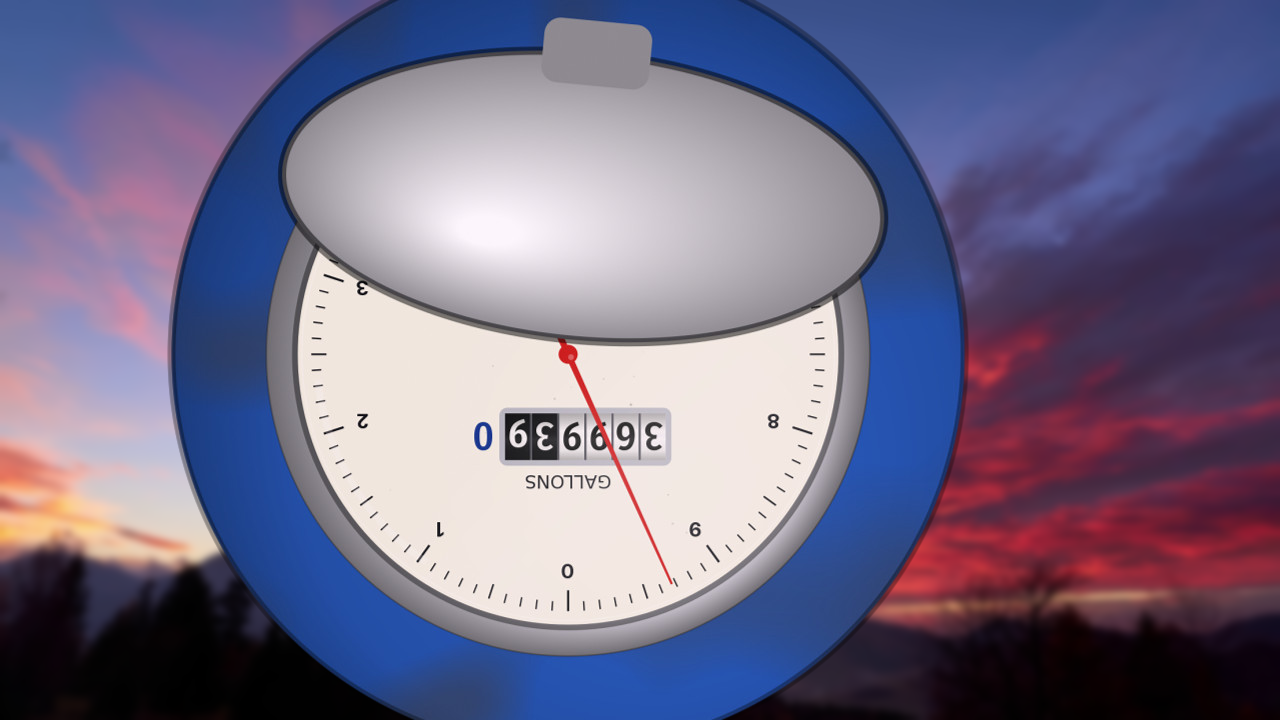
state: 3699389.3 gal
